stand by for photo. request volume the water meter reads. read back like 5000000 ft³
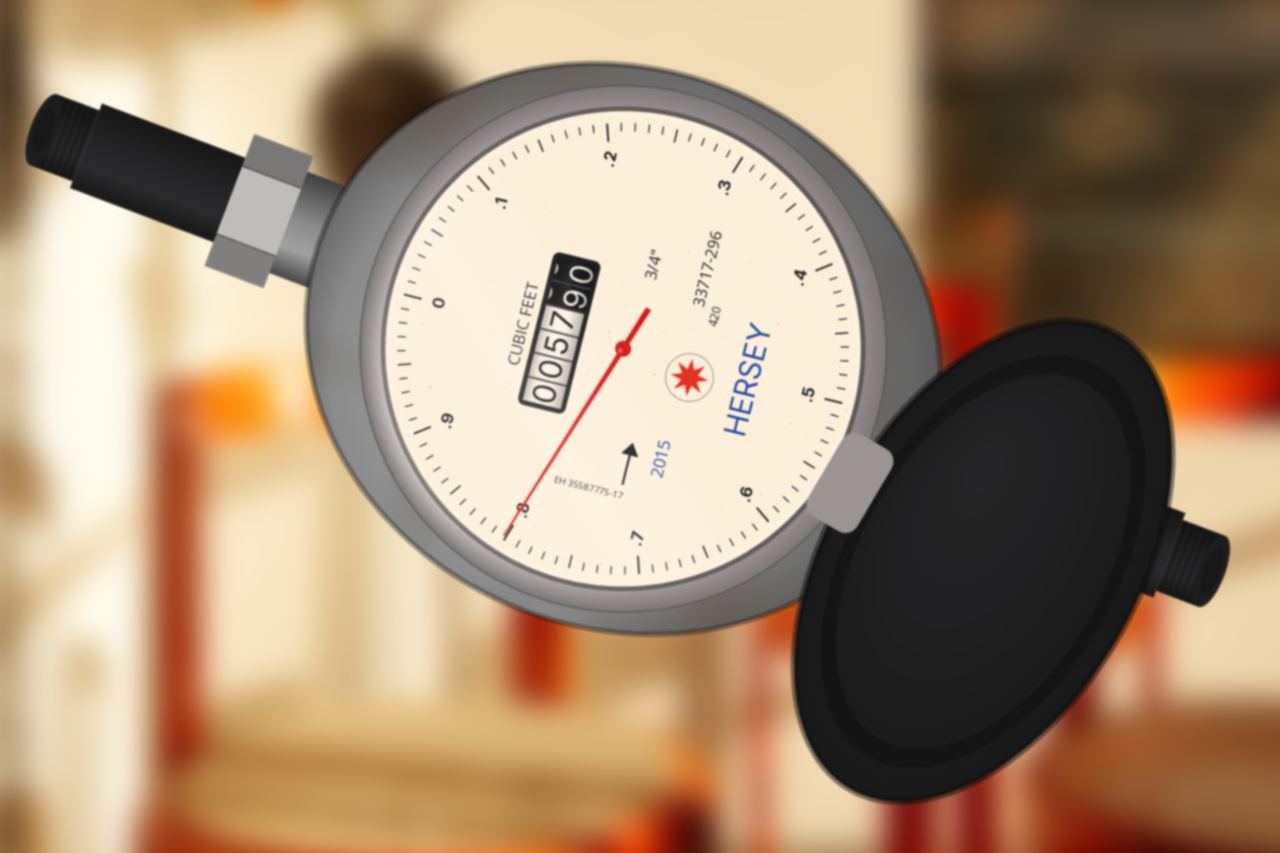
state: 5789.80 ft³
